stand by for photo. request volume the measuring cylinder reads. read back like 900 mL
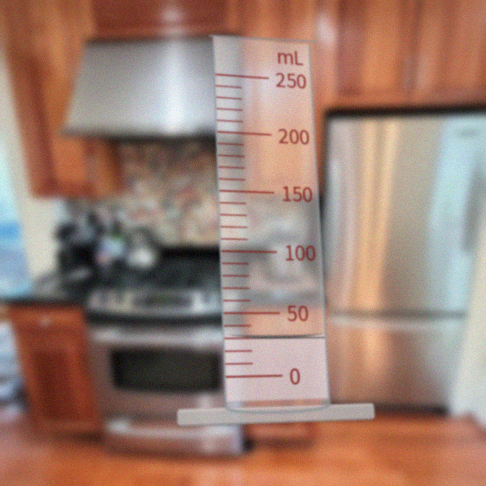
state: 30 mL
